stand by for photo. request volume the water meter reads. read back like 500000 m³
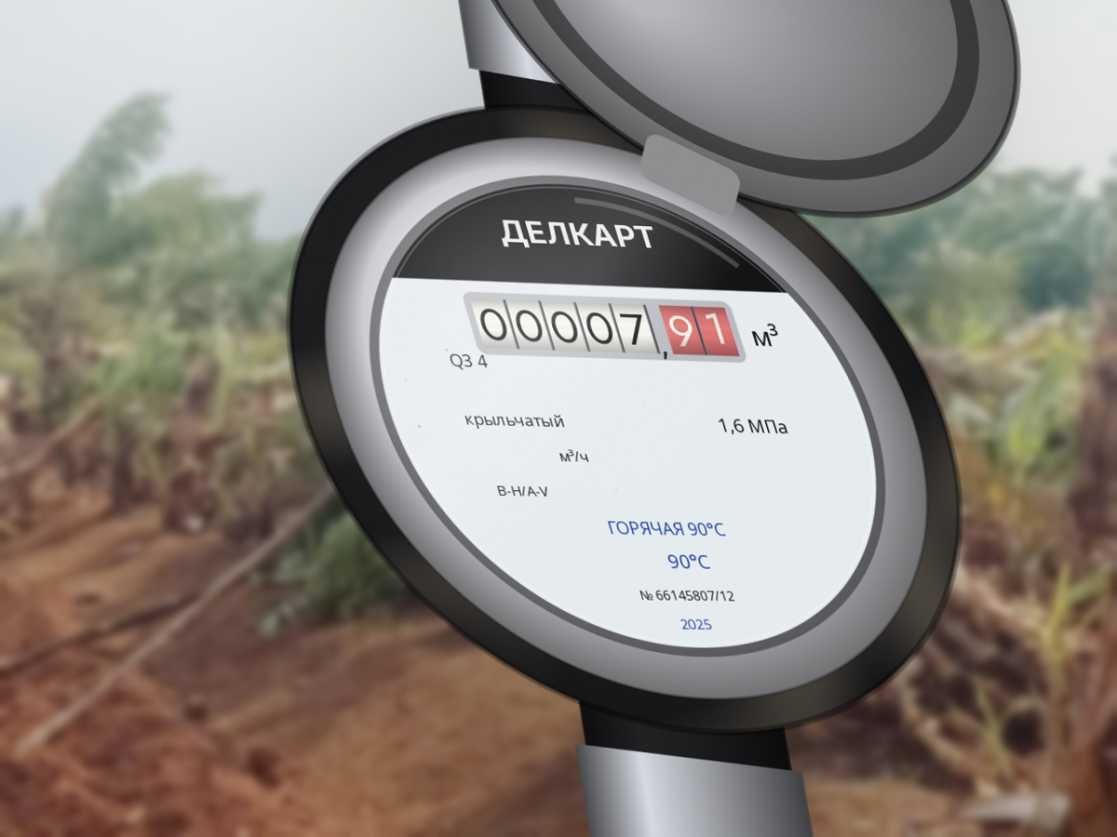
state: 7.91 m³
